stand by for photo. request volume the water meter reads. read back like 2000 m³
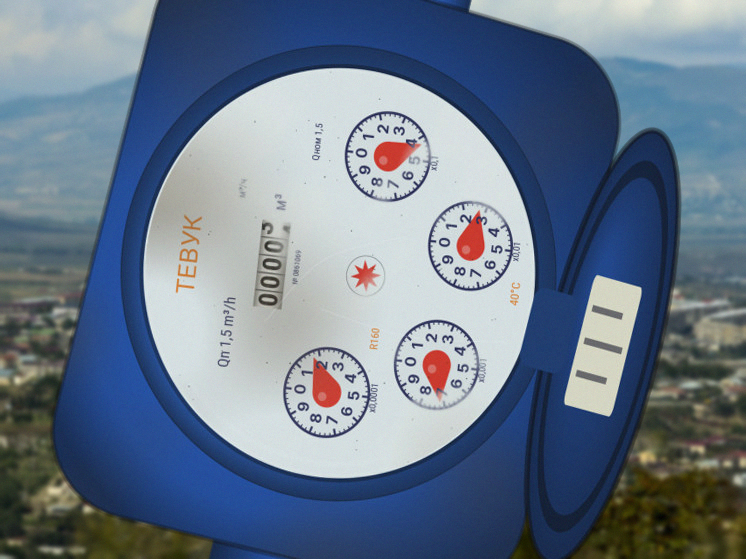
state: 3.4271 m³
